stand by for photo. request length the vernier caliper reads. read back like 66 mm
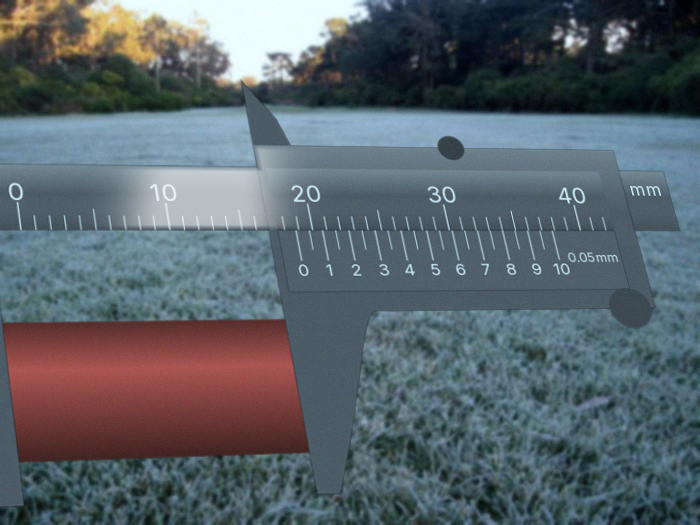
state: 18.8 mm
